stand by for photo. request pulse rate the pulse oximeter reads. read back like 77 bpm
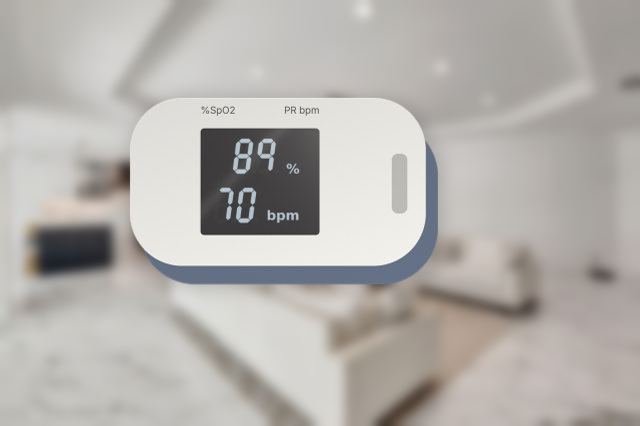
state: 70 bpm
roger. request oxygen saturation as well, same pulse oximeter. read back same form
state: 89 %
